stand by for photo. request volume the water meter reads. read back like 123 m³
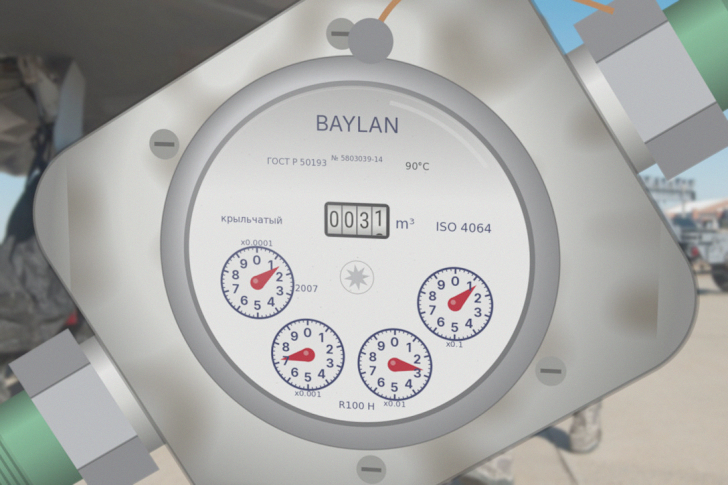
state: 31.1271 m³
